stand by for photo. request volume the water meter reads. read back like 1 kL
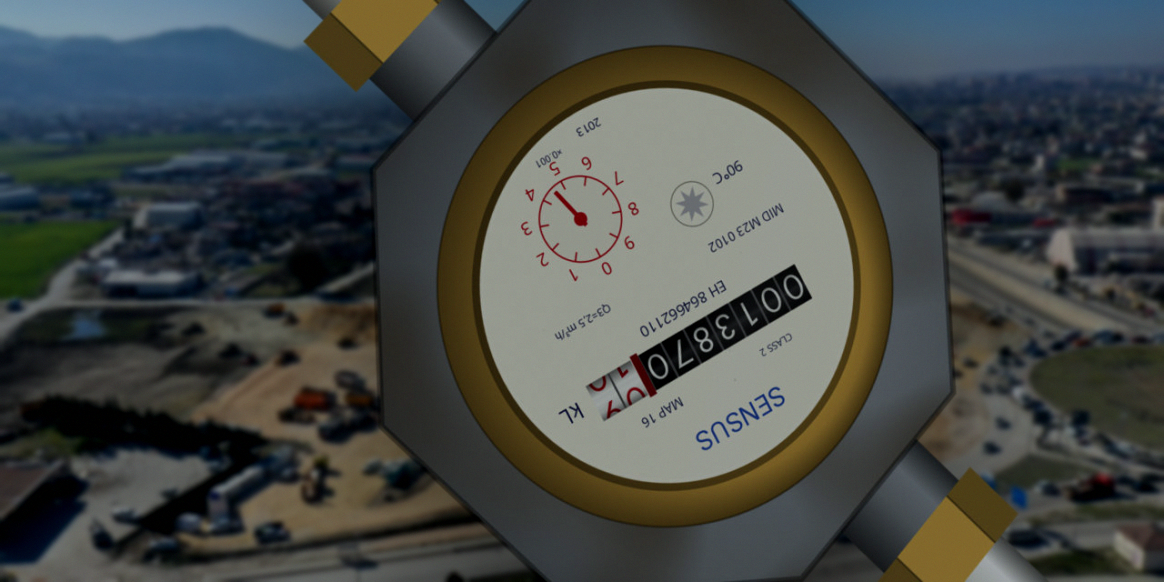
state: 13870.094 kL
